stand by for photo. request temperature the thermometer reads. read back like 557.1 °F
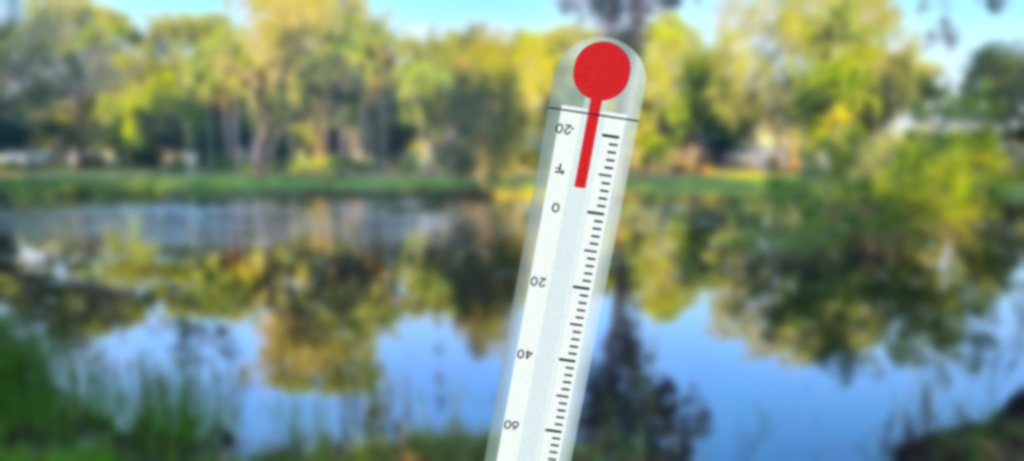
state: -6 °F
